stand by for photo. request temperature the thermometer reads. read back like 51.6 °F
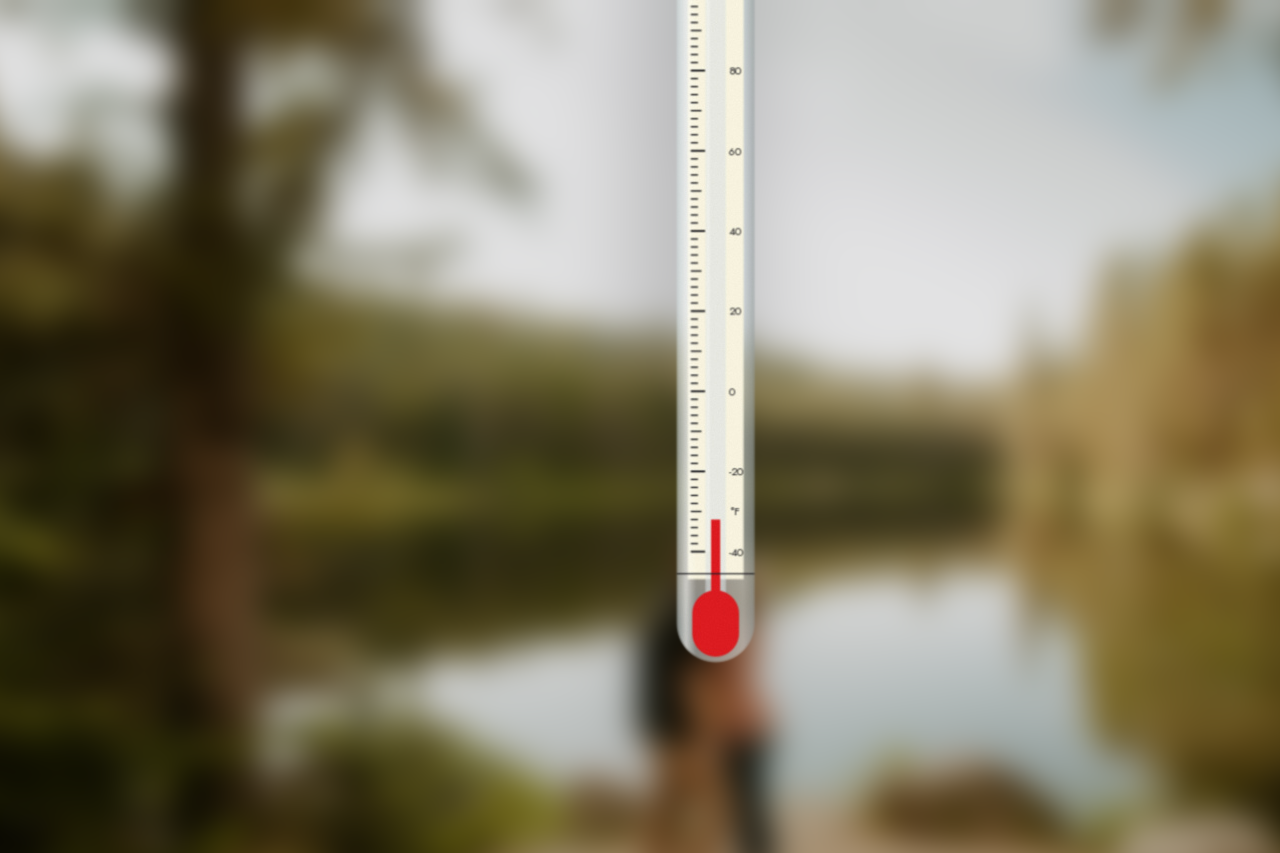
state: -32 °F
